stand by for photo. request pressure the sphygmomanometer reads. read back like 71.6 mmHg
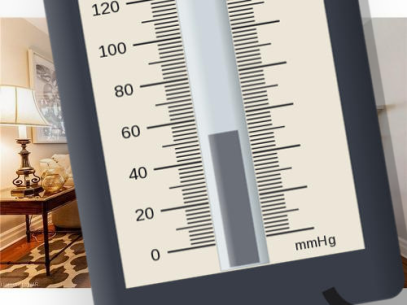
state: 52 mmHg
